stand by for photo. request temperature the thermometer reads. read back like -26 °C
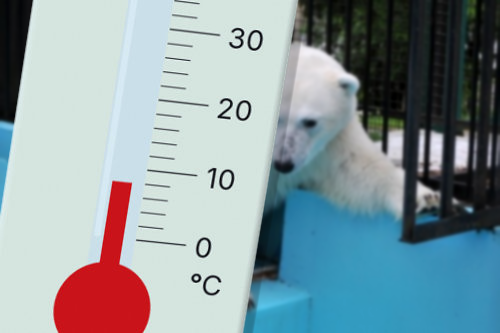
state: 8 °C
